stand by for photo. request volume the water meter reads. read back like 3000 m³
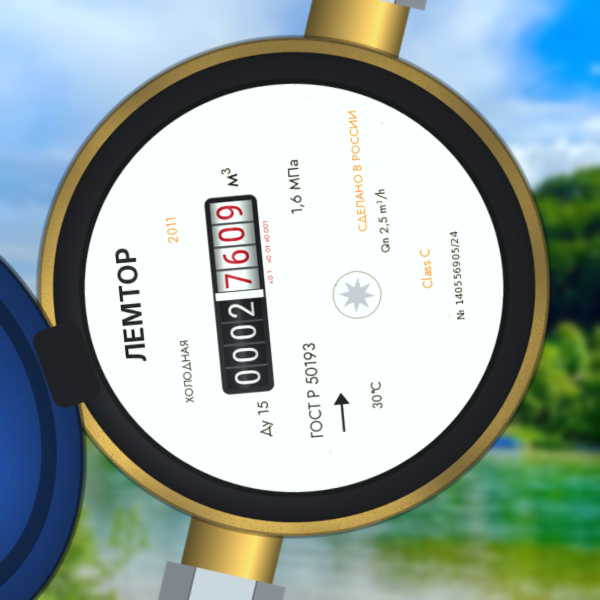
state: 2.7609 m³
